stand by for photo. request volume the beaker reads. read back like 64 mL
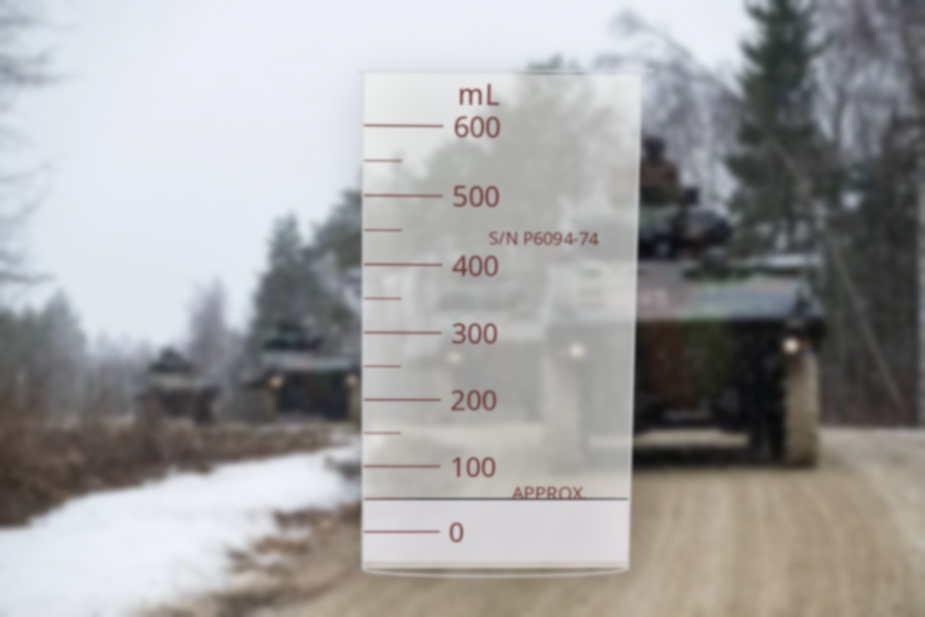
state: 50 mL
